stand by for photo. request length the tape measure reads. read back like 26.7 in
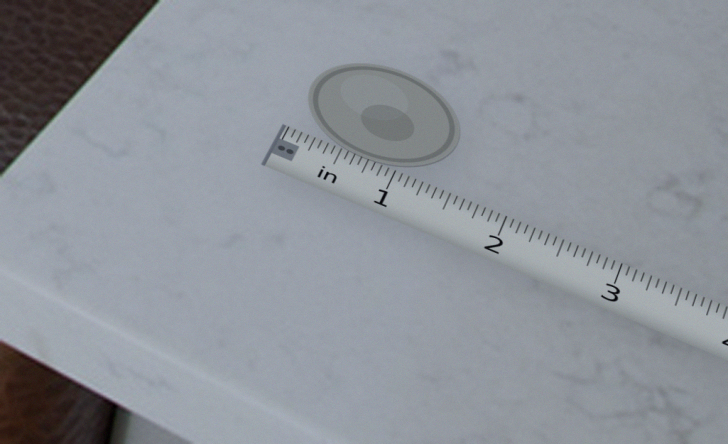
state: 1.375 in
